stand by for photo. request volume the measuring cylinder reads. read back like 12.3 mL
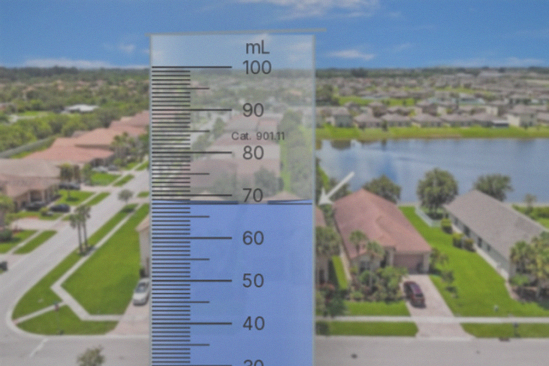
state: 68 mL
